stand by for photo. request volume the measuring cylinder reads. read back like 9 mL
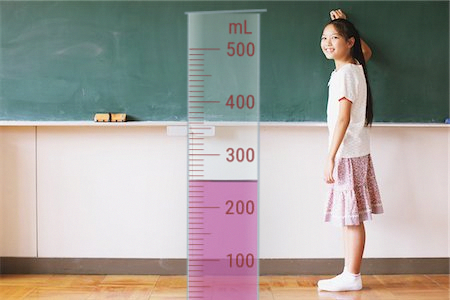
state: 250 mL
